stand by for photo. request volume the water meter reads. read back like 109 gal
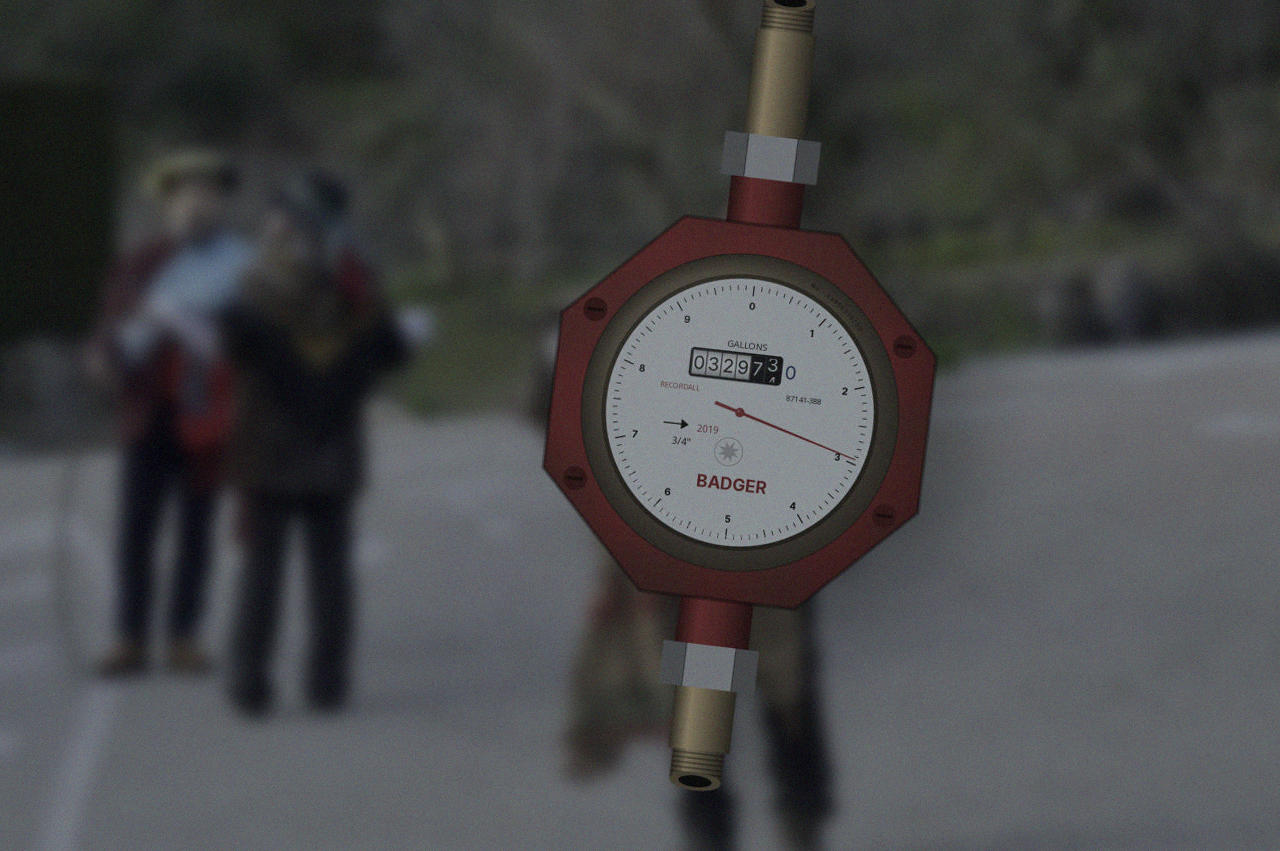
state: 329732.9 gal
